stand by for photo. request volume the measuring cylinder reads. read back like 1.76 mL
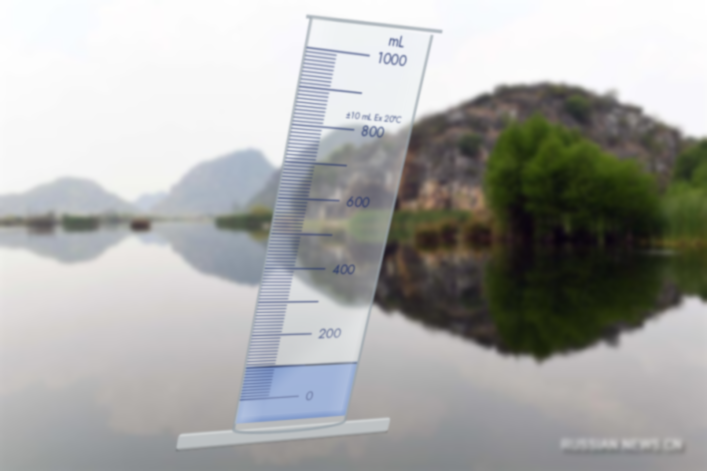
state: 100 mL
